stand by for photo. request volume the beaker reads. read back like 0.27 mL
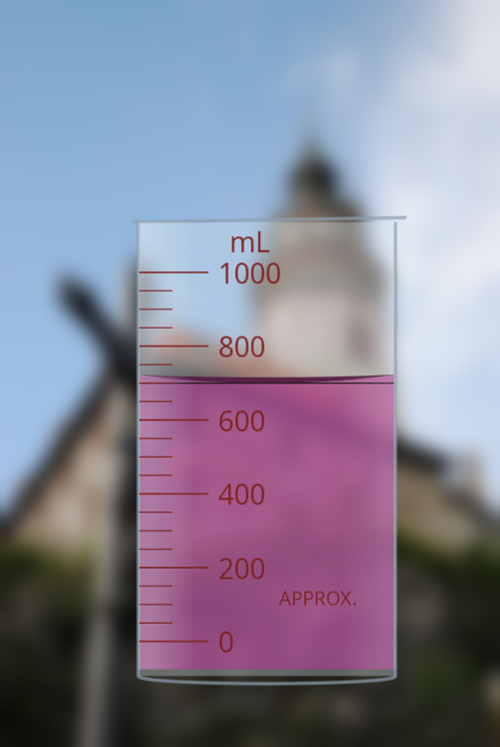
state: 700 mL
